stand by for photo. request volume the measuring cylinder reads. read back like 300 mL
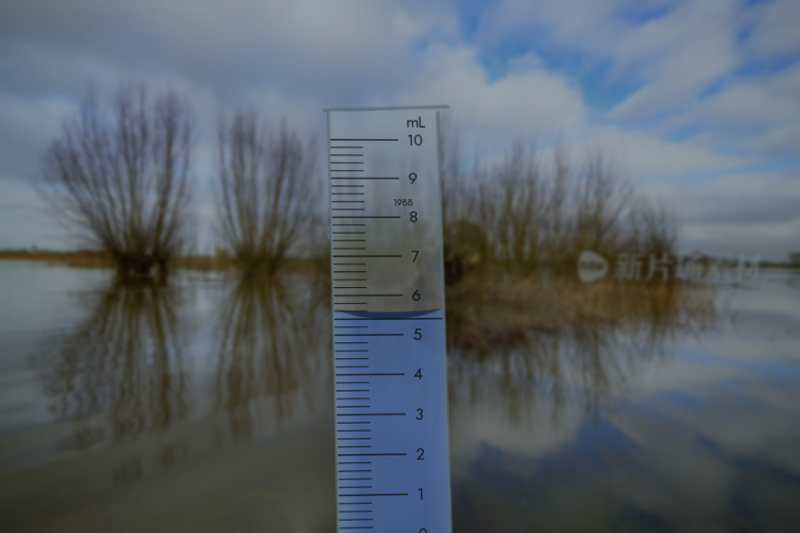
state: 5.4 mL
